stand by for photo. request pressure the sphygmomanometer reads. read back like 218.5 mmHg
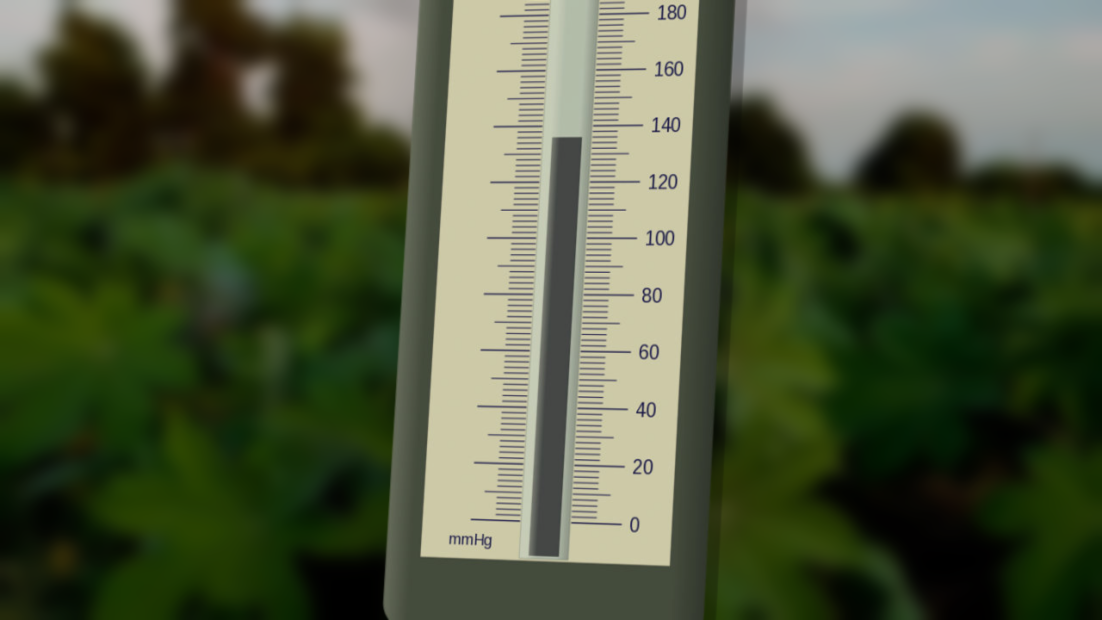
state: 136 mmHg
